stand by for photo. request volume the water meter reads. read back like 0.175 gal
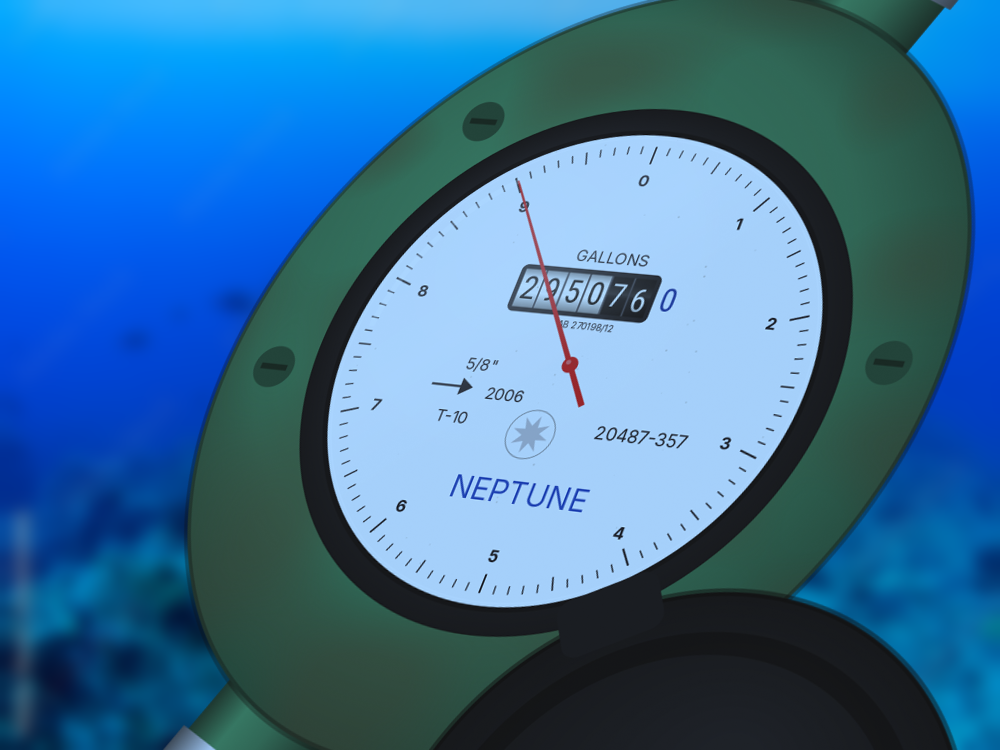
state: 2950759.0 gal
